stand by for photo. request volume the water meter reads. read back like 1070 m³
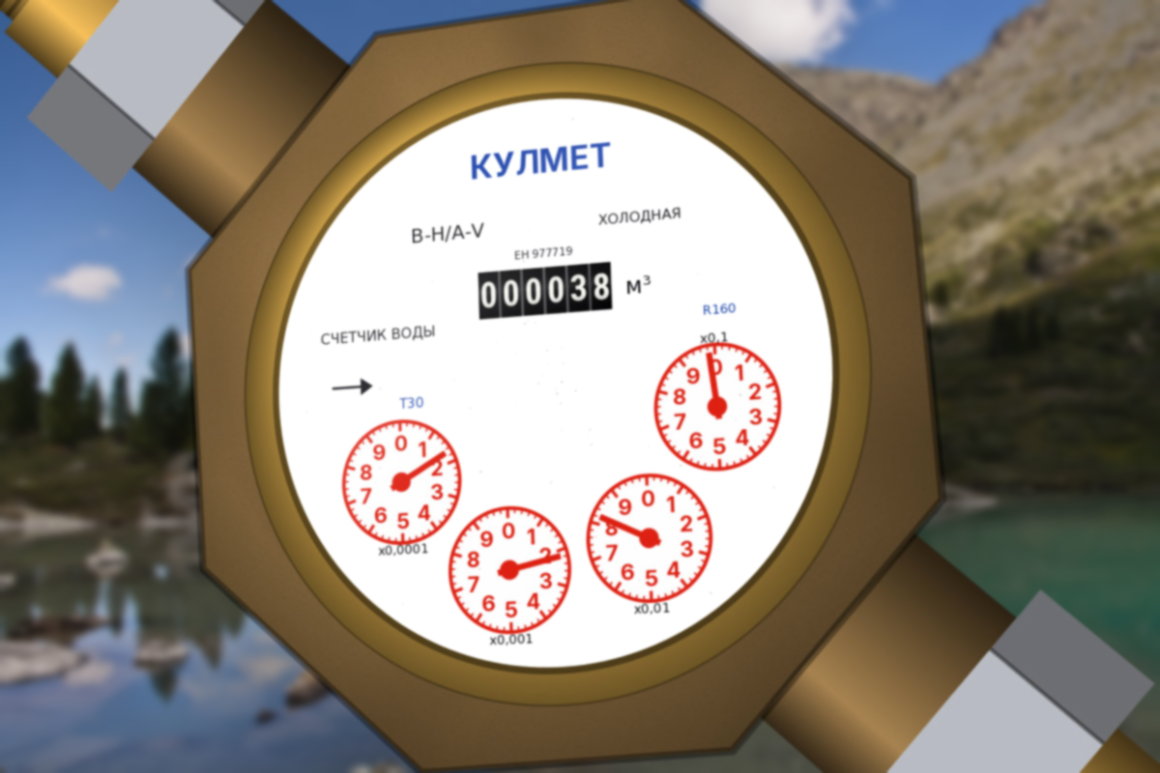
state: 37.9821 m³
